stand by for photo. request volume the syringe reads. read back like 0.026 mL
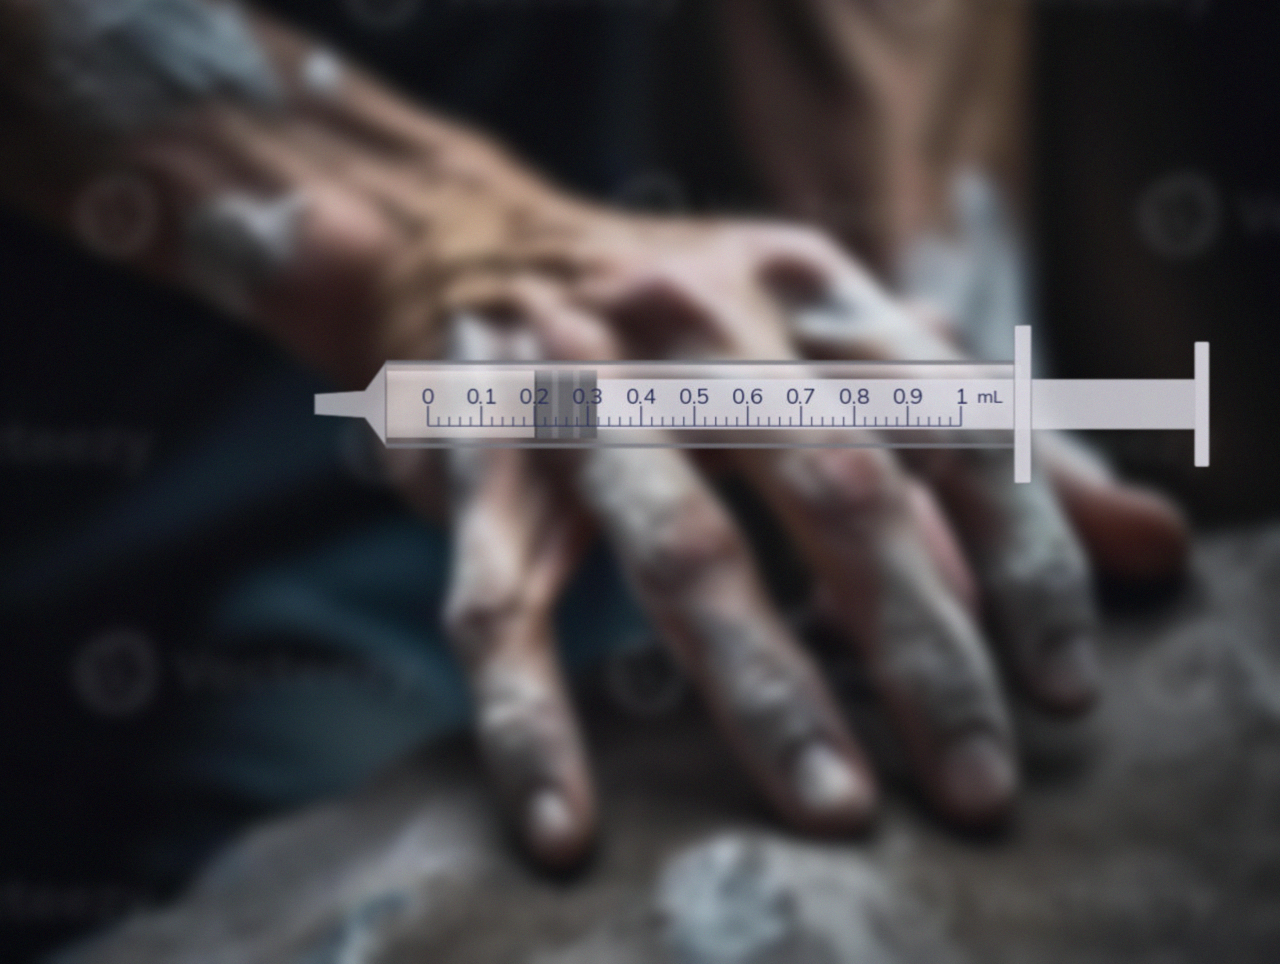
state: 0.2 mL
